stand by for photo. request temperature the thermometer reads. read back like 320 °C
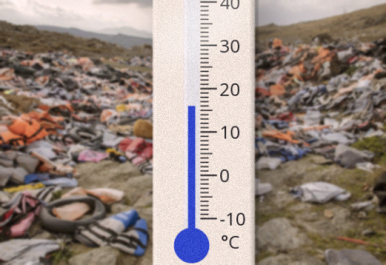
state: 16 °C
